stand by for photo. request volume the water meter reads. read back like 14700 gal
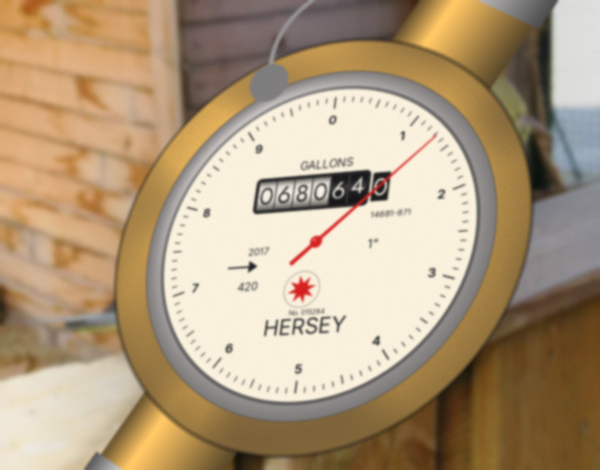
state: 680641.3 gal
